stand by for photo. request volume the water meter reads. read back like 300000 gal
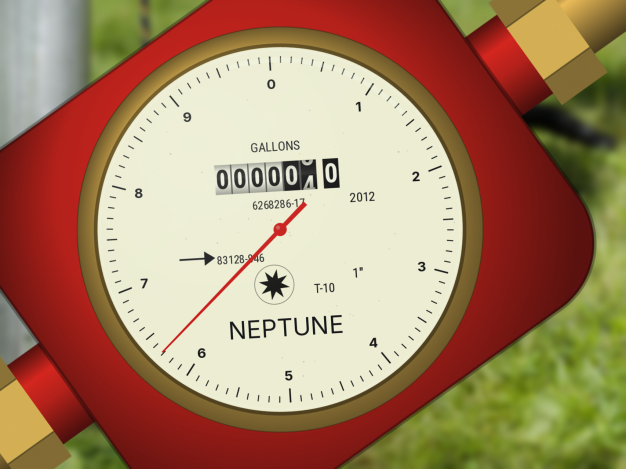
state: 36.3 gal
